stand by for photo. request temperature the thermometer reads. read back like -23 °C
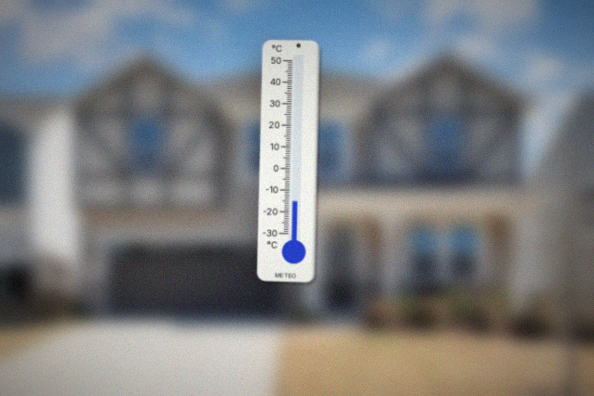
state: -15 °C
